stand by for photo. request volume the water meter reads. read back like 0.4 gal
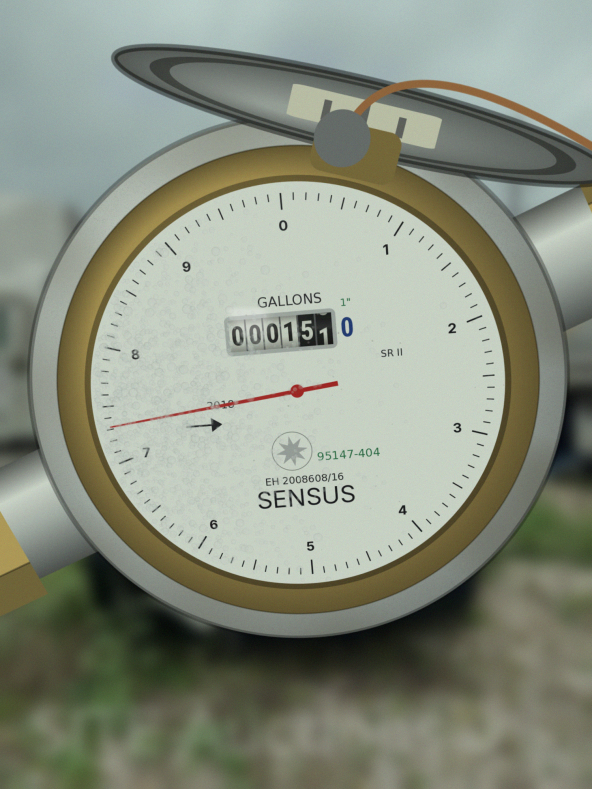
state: 1507.3 gal
